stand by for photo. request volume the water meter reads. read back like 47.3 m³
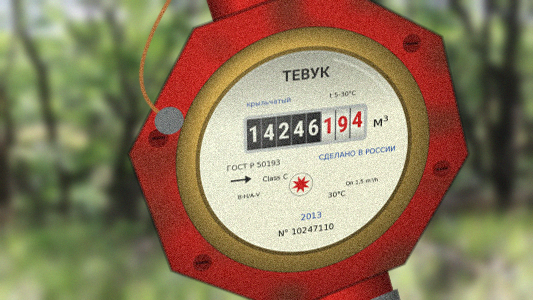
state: 14246.194 m³
